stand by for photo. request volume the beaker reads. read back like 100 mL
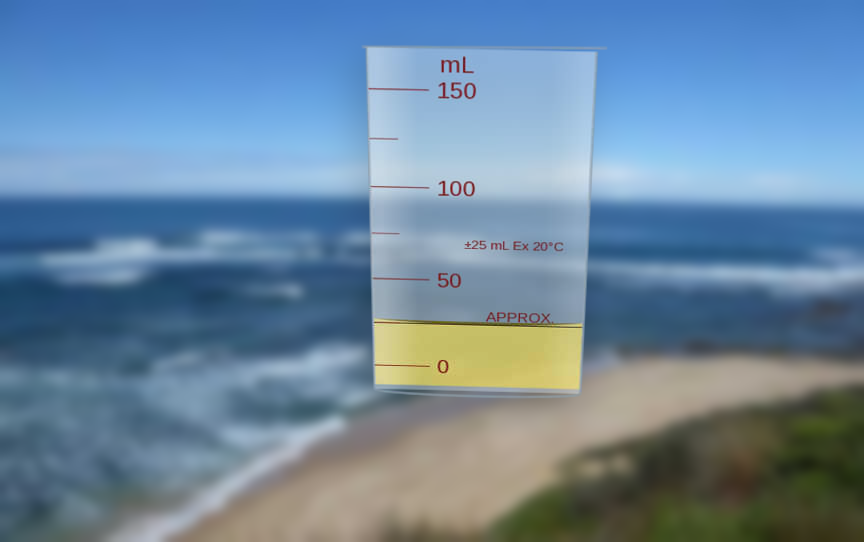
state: 25 mL
